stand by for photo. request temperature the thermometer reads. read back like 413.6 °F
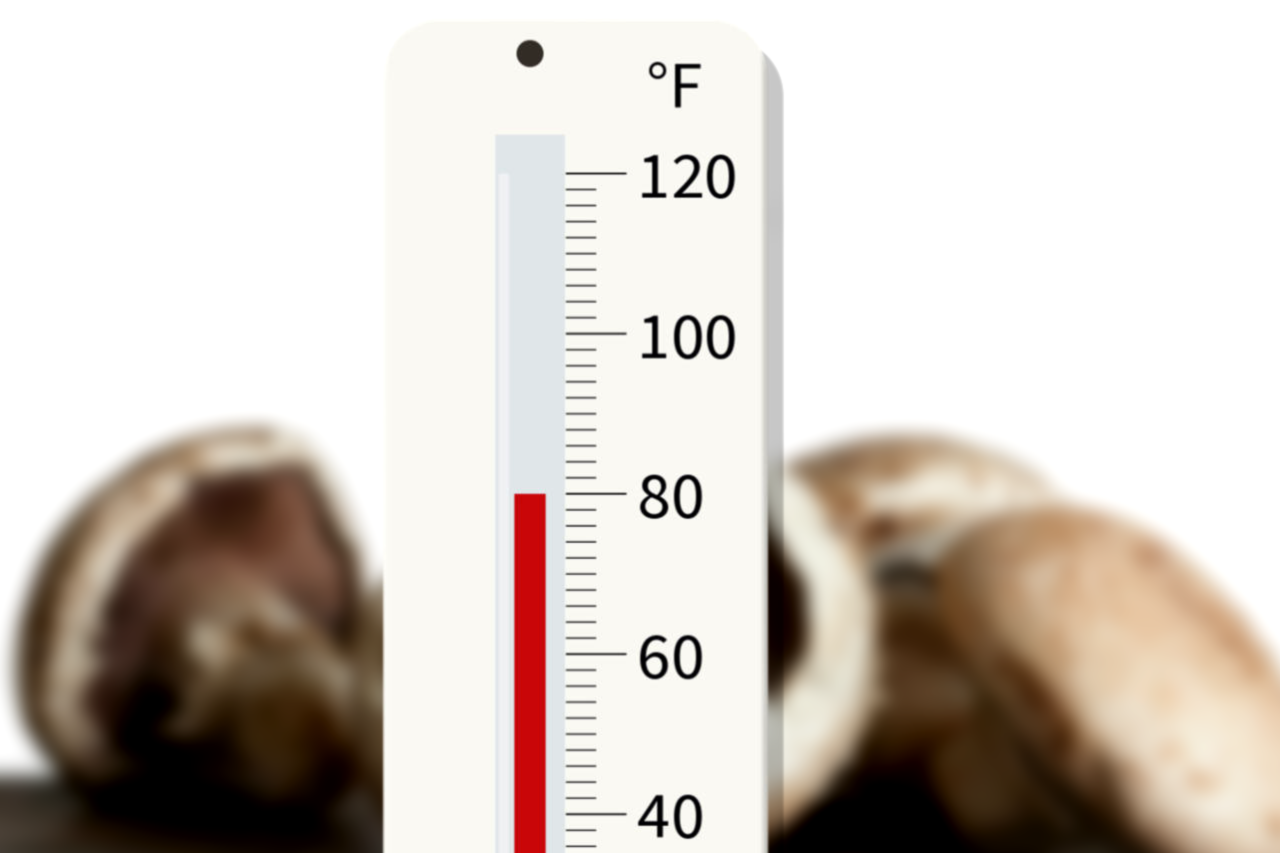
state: 80 °F
